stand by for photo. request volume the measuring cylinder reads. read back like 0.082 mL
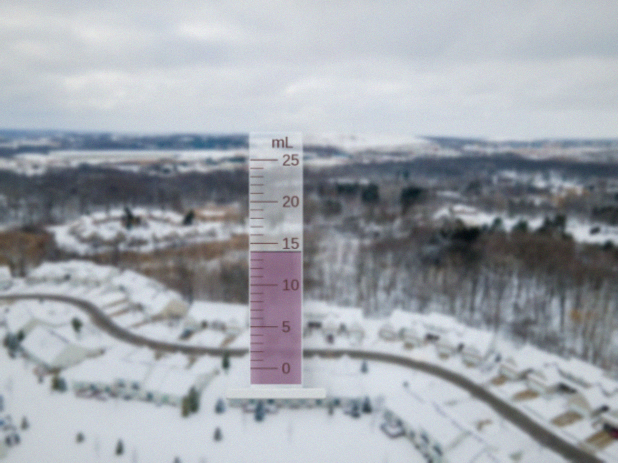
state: 14 mL
